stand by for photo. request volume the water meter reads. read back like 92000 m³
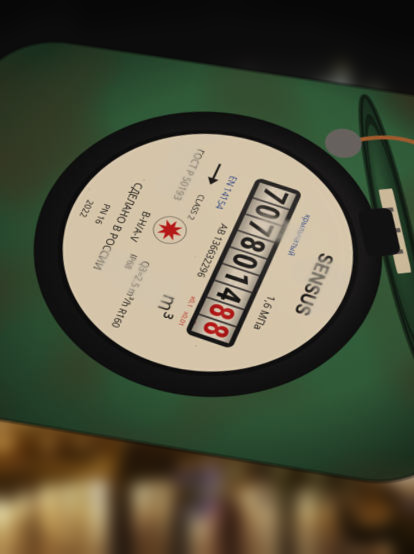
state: 7078014.88 m³
